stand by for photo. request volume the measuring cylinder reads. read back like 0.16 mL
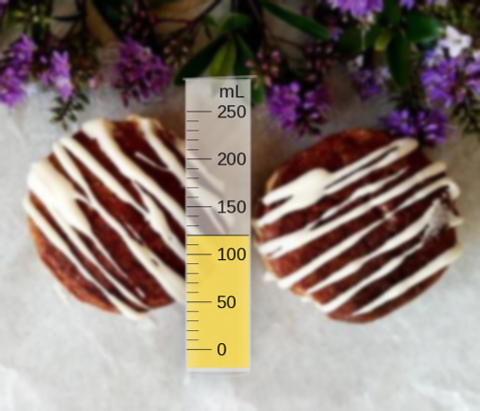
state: 120 mL
